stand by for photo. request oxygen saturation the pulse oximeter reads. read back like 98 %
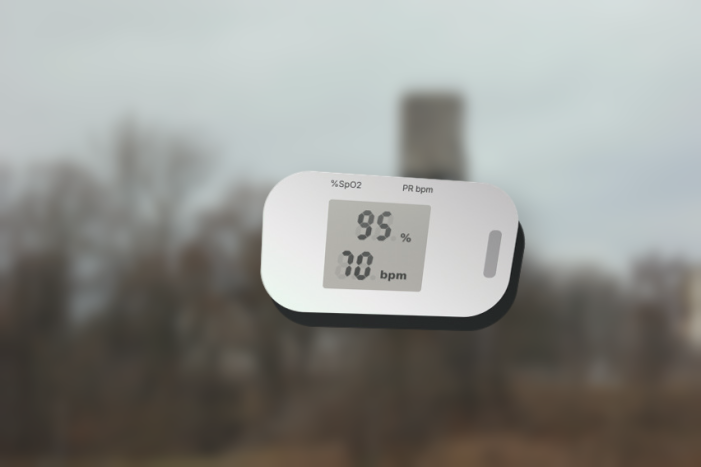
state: 95 %
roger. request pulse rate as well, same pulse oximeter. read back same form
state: 70 bpm
